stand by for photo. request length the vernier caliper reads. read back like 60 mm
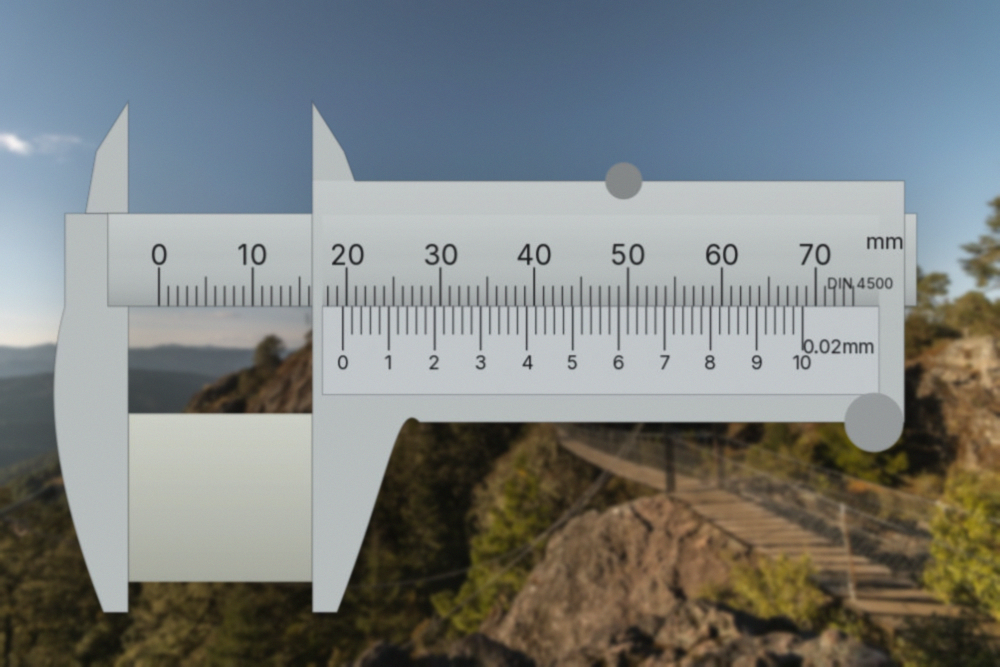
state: 19.6 mm
